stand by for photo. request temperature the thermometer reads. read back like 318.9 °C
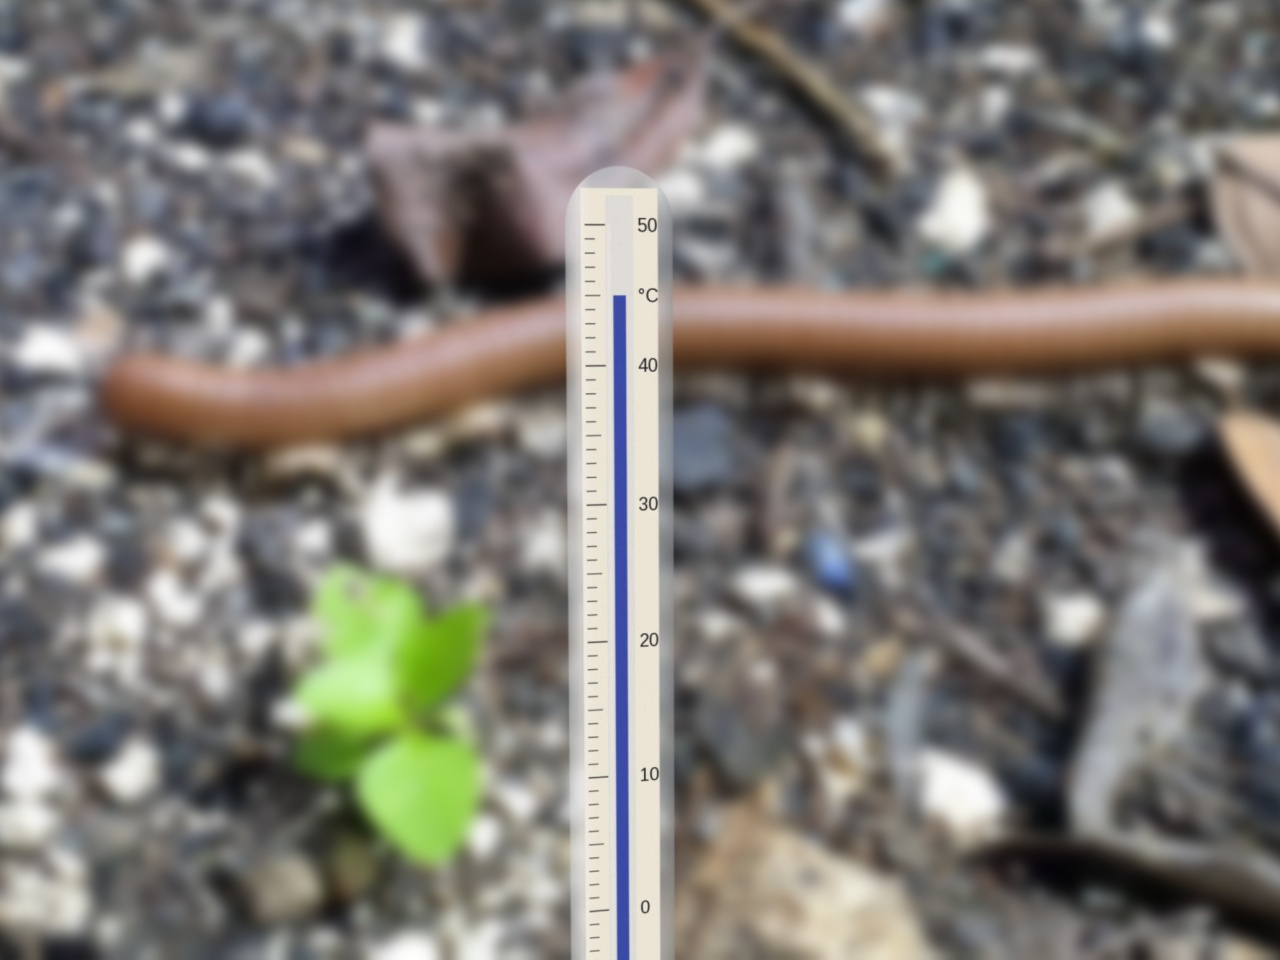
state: 45 °C
